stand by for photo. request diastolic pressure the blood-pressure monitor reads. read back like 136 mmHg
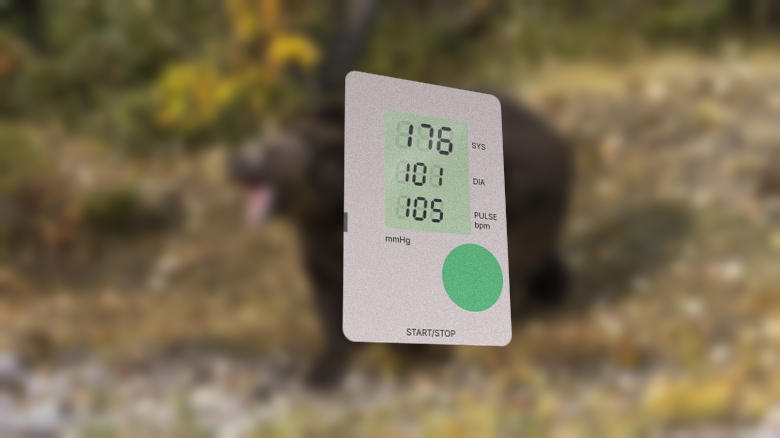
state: 101 mmHg
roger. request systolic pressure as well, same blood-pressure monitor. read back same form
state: 176 mmHg
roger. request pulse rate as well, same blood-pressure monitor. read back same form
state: 105 bpm
